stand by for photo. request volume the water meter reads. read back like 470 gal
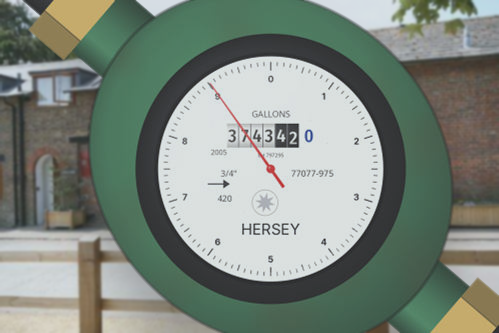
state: 3743419.0 gal
